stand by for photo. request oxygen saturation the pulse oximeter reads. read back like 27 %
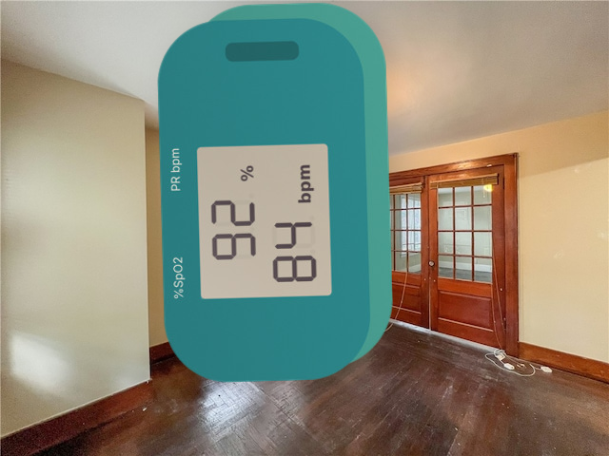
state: 92 %
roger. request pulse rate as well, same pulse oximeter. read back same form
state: 84 bpm
